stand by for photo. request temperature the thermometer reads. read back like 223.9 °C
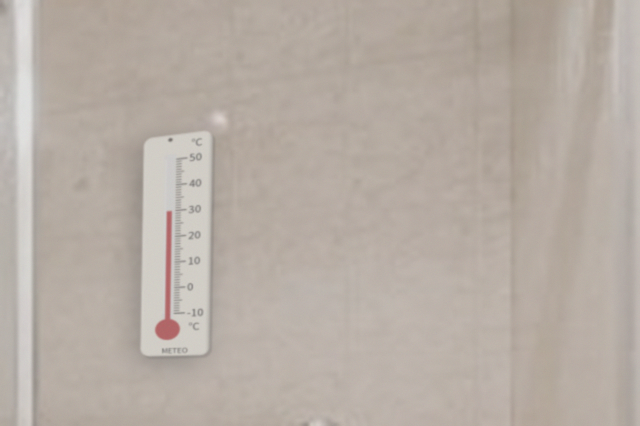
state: 30 °C
